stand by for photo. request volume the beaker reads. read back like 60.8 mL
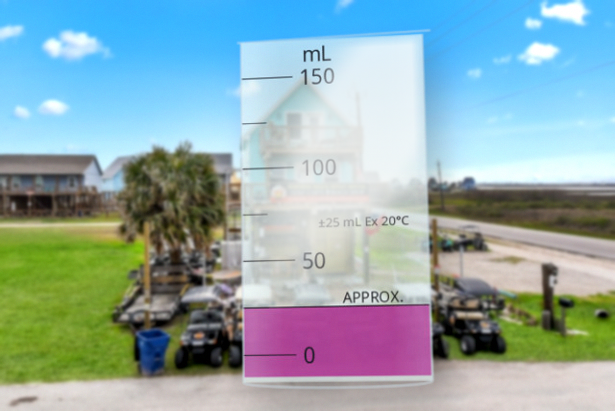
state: 25 mL
